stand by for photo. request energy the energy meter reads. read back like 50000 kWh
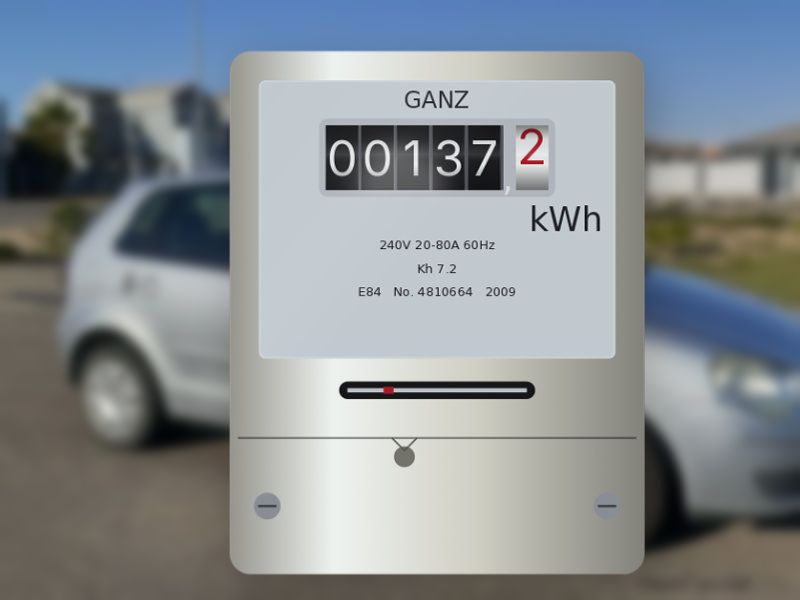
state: 137.2 kWh
